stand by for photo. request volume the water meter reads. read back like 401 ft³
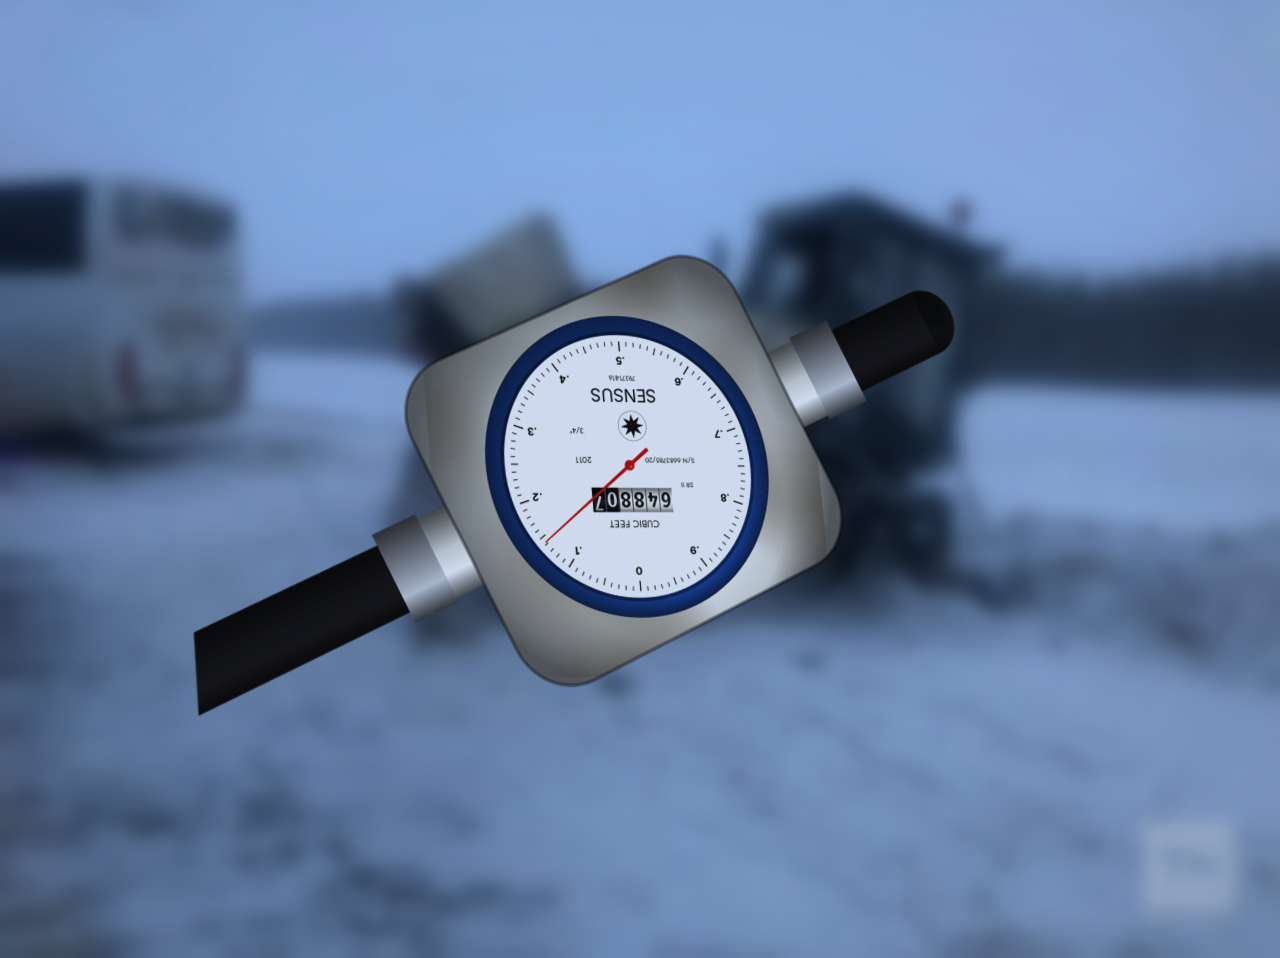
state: 648807.14 ft³
